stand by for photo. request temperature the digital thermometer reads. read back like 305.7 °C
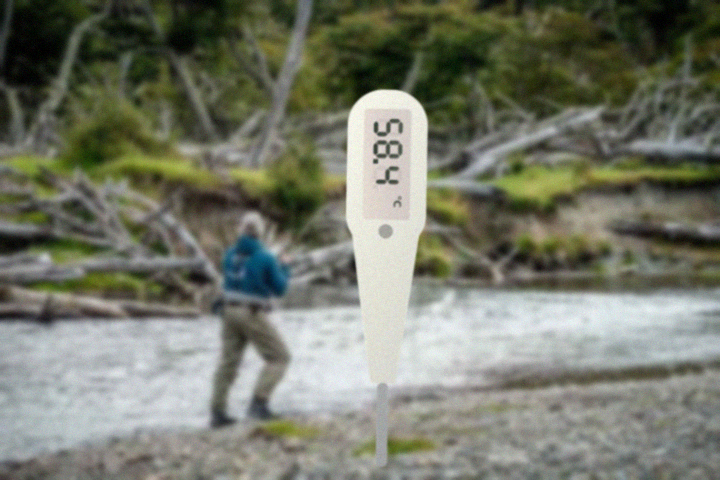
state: 58.4 °C
